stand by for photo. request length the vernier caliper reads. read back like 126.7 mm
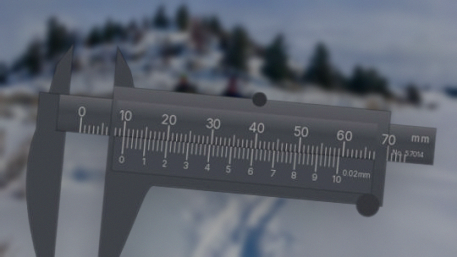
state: 10.0 mm
